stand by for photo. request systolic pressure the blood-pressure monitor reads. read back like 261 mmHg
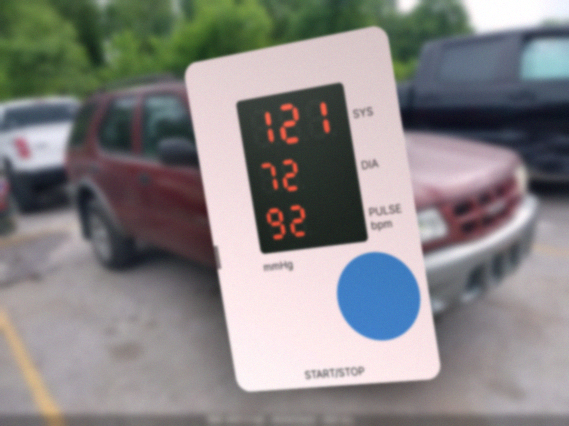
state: 121 mmHg
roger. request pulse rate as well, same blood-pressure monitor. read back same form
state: 92 bpm
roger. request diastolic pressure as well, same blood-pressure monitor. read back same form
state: 72 mmHg
